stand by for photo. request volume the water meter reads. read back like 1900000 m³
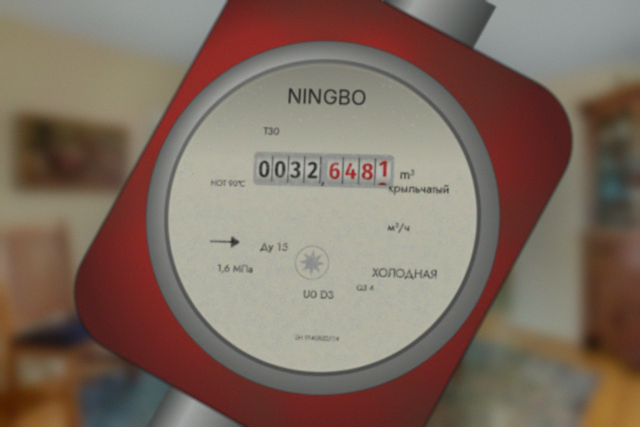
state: 32.6481 m³
